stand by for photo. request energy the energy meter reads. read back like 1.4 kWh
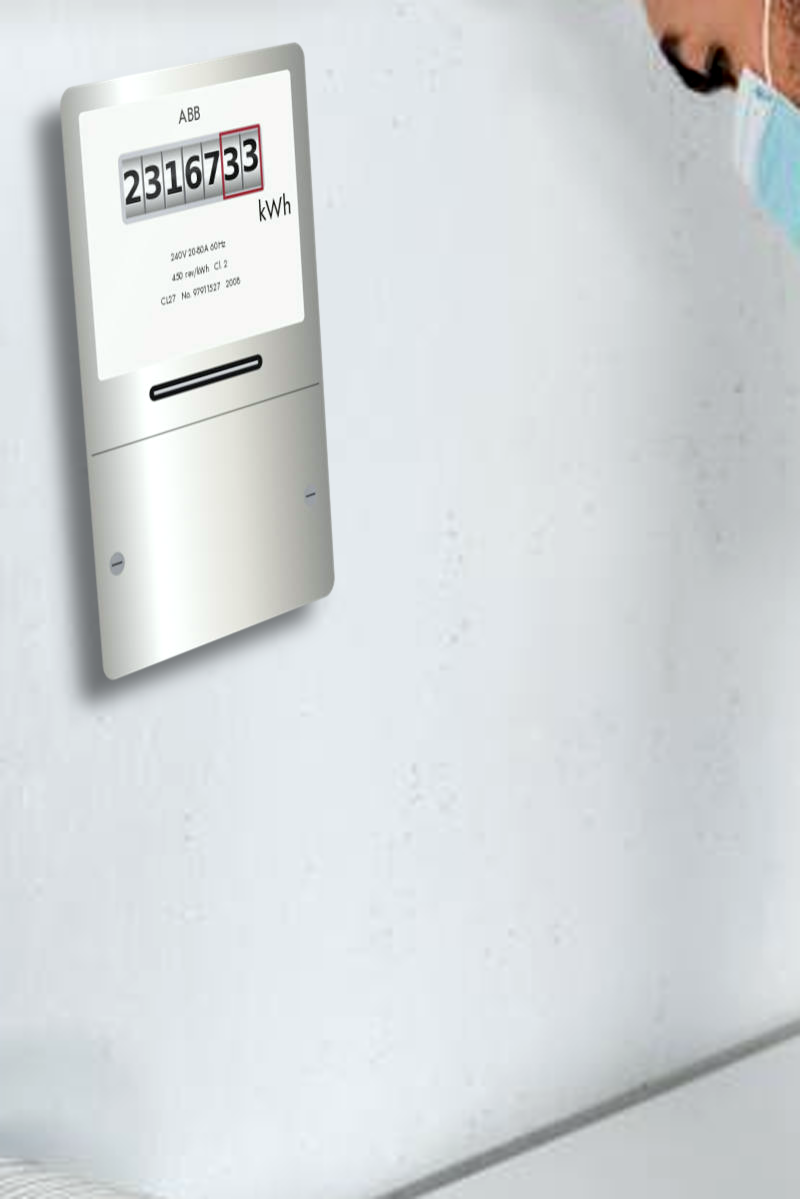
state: 23167.33 kWh
